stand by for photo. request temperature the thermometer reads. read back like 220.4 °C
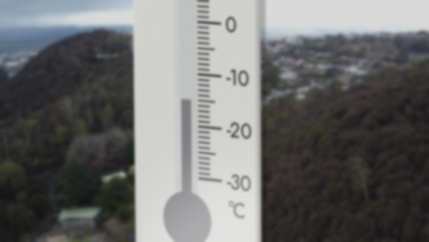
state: -15 °C
